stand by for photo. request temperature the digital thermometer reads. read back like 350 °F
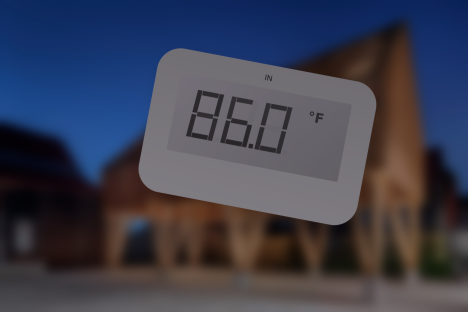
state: 86.0 °F
